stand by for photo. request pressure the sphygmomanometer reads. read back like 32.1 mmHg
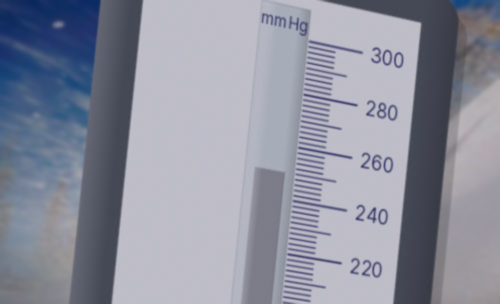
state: 250 mmHg
